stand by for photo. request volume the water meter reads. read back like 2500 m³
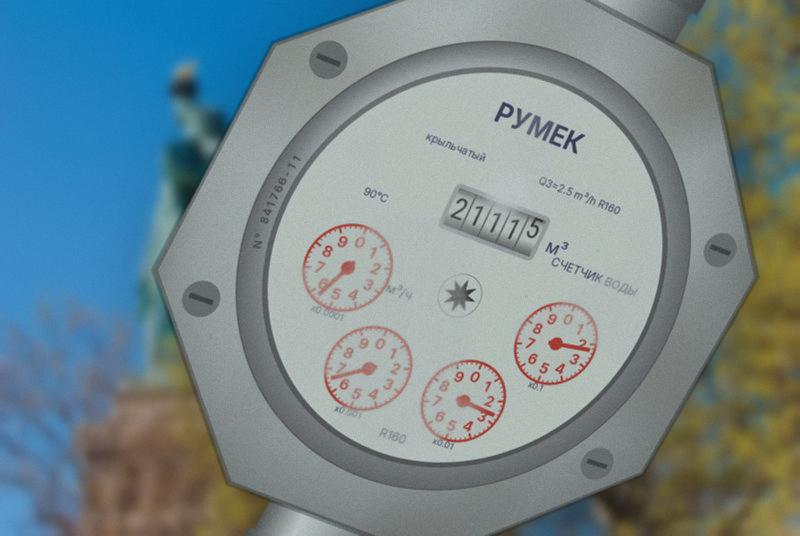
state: 21115.2265 m³
